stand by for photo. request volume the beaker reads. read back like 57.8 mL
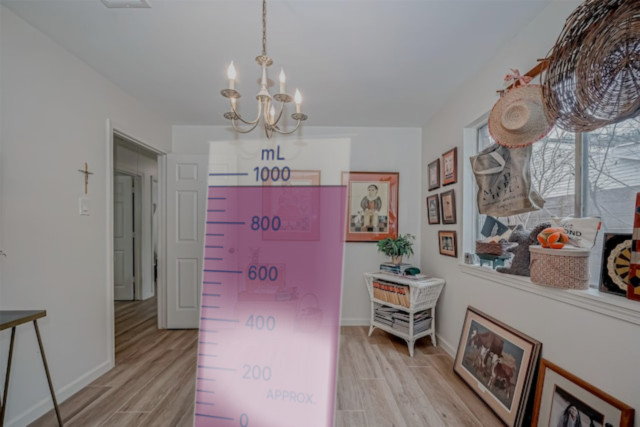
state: 950 mL
